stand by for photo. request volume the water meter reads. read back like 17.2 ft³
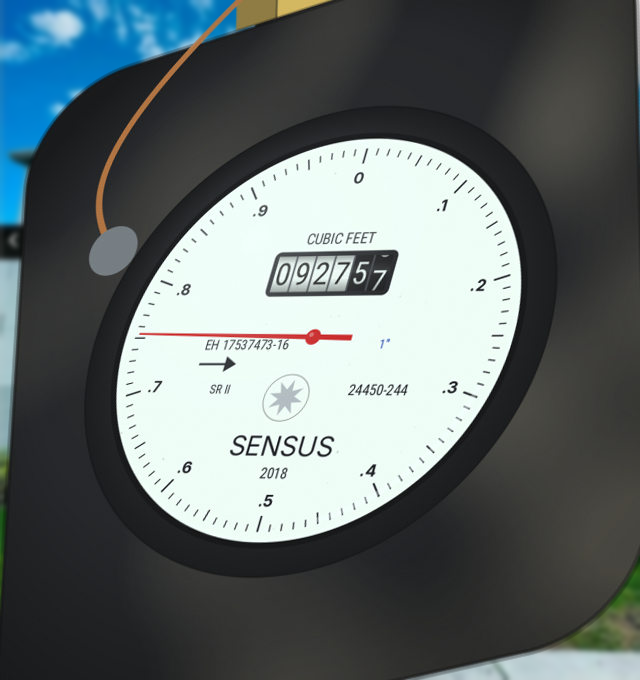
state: 92756.75 ft³
